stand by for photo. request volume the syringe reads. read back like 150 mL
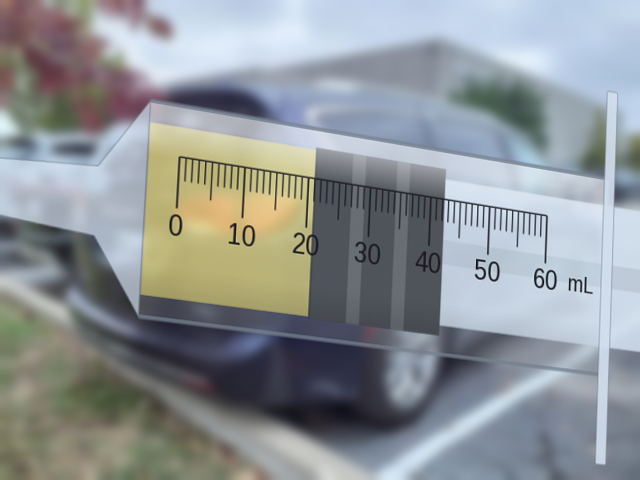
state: 21 mL
